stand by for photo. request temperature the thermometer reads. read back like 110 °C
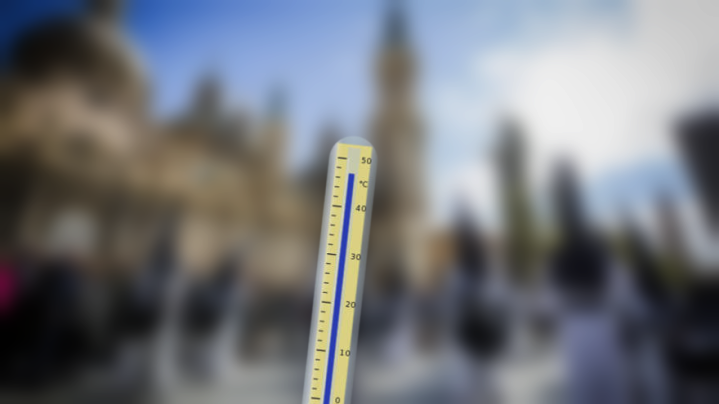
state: 47 °C
